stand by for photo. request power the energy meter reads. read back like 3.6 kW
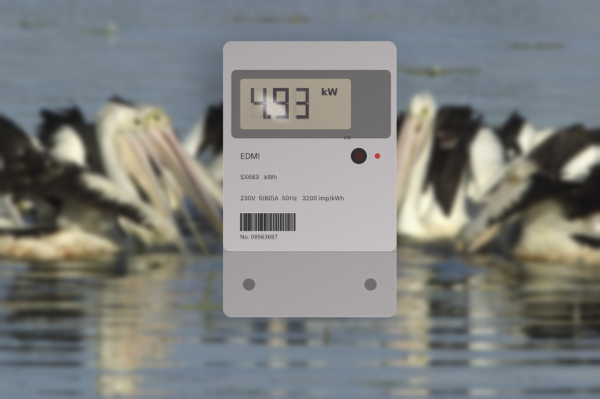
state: 4.93 kW
